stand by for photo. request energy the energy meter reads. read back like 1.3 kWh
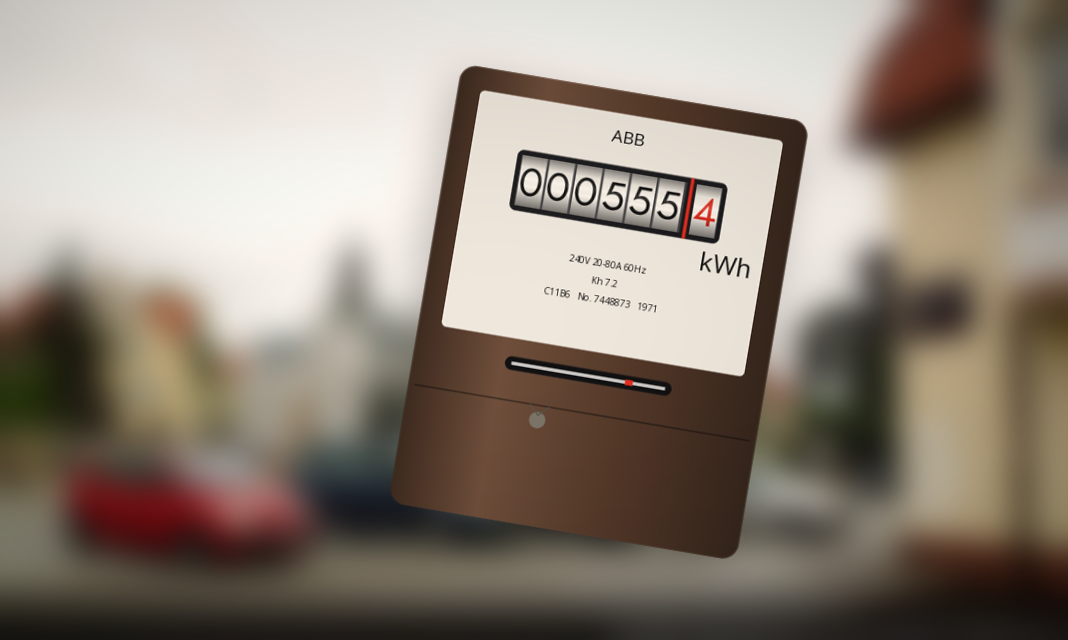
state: 555.4 kWh
